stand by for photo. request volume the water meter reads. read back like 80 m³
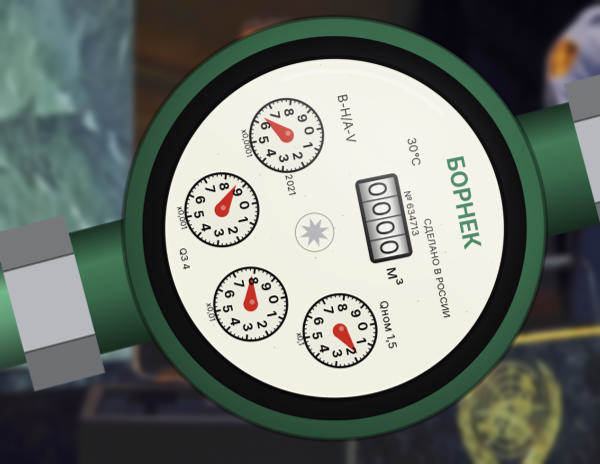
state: 0.1786 m³
